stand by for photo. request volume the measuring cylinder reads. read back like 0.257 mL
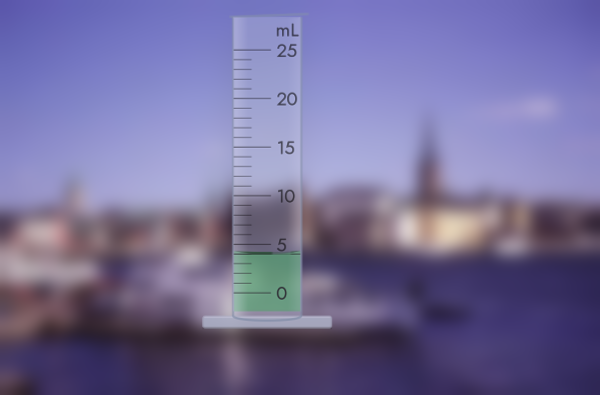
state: 4 mL
